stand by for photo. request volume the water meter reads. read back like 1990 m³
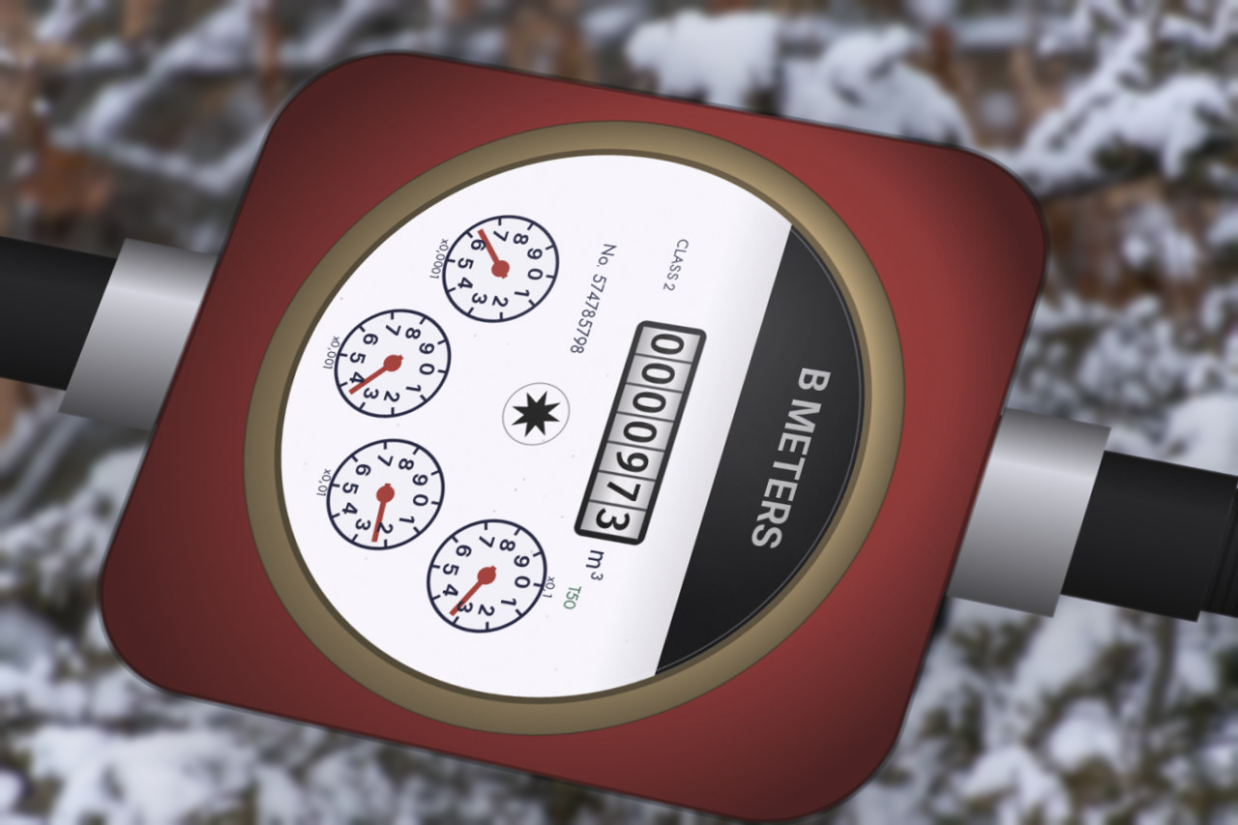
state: 973.3236 m³
